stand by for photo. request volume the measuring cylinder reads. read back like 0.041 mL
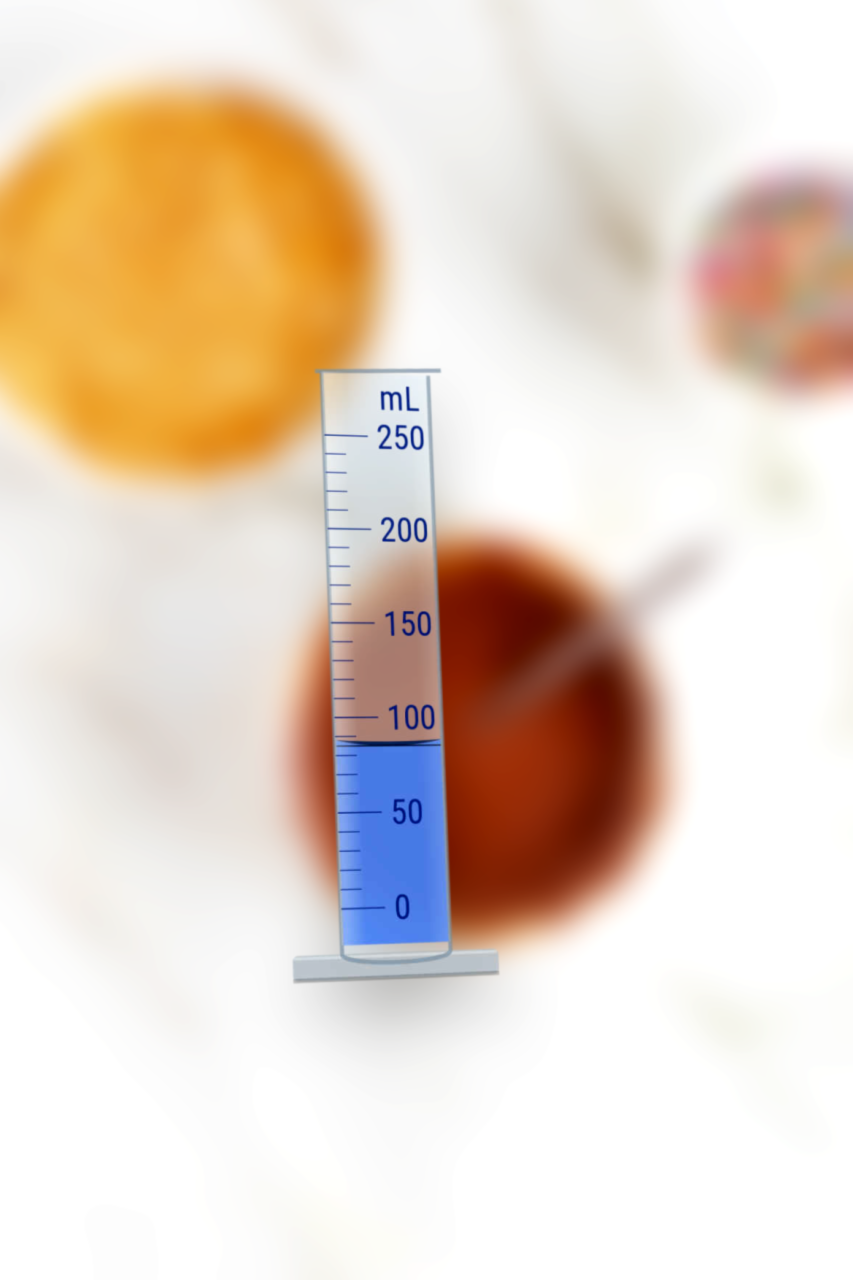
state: 85 mL
